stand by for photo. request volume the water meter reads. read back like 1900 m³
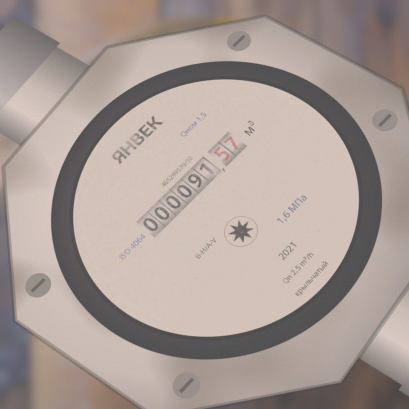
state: 91.57 m³
